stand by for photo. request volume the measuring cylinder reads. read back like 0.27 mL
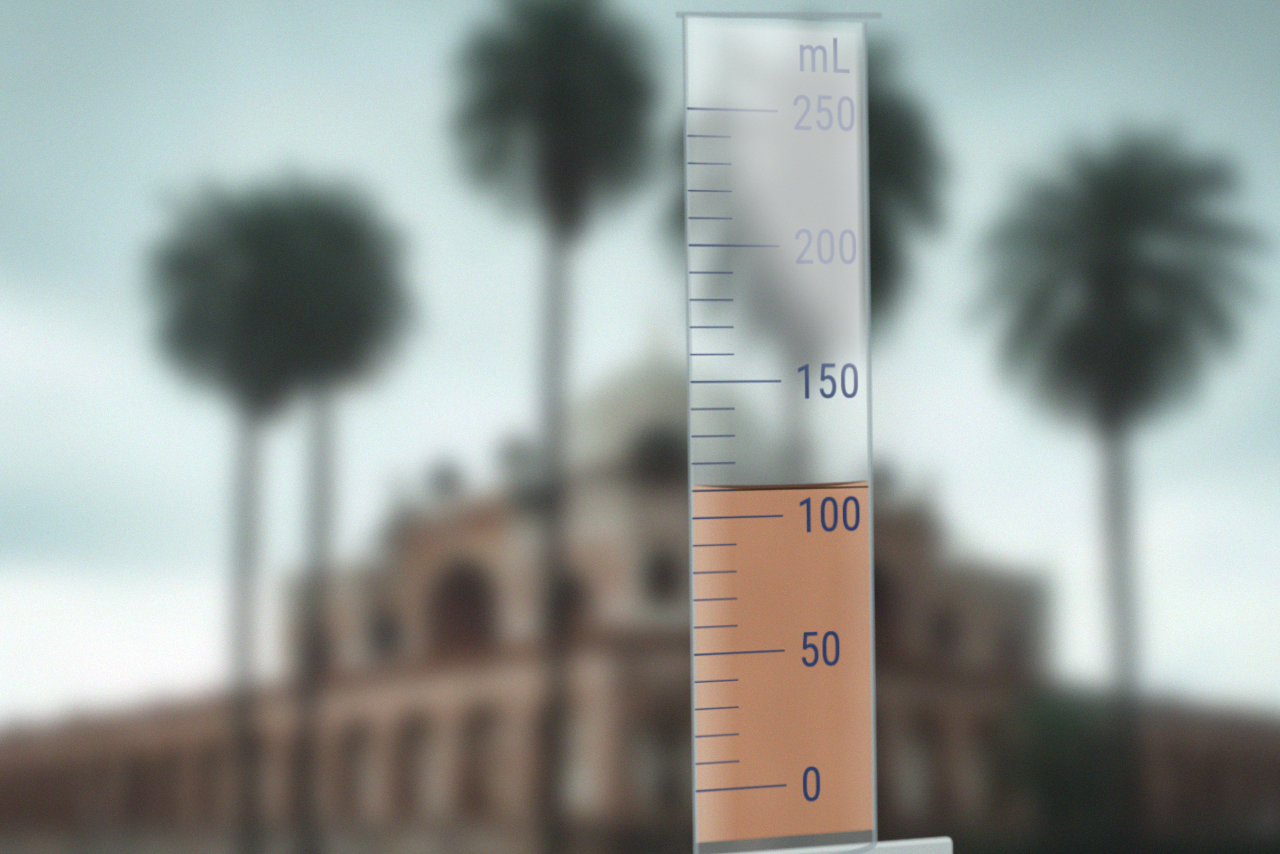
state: 110 mL
